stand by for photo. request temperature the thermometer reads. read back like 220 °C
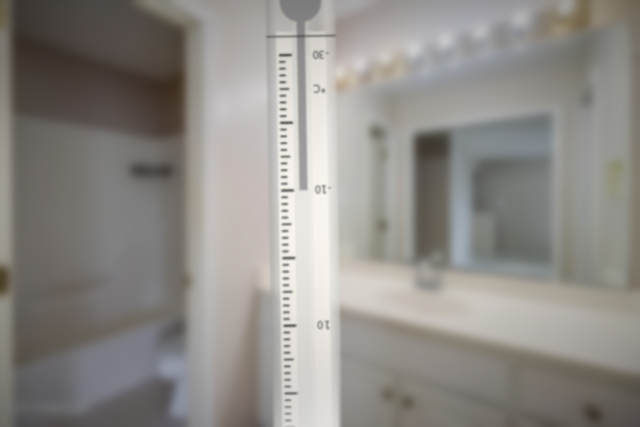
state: -10 °C
